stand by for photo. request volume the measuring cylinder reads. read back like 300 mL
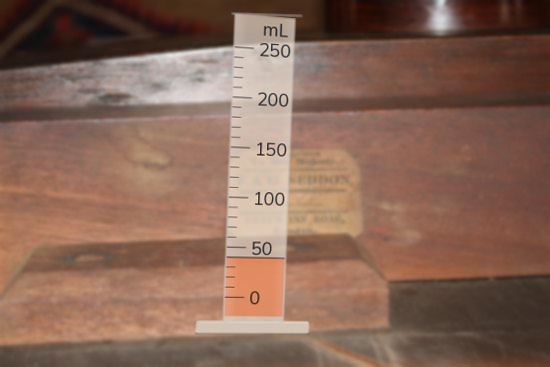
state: 40 mL
